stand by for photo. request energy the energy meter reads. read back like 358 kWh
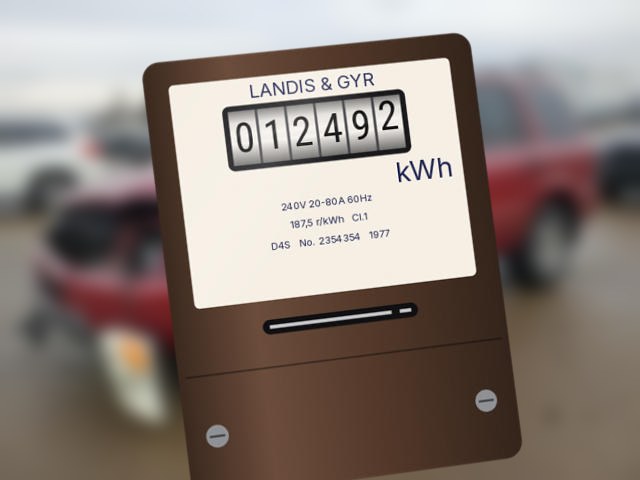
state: 12492 kWh
